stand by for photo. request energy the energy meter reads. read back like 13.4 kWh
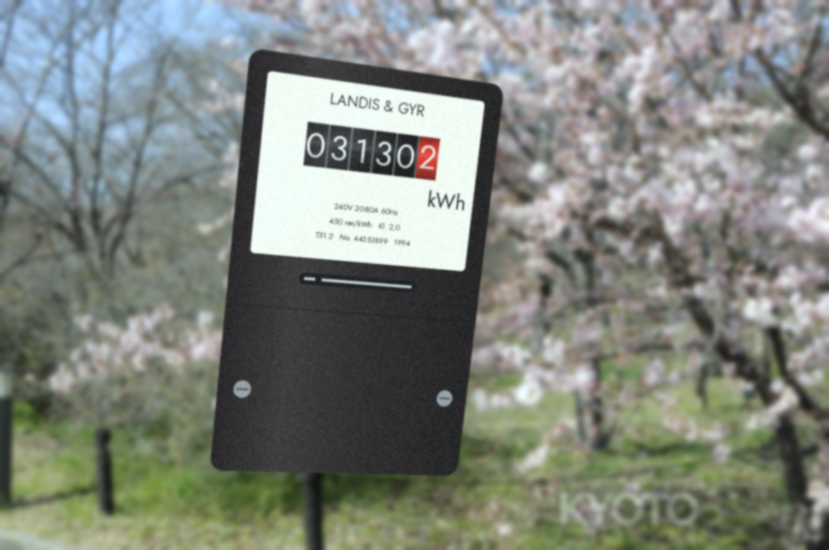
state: 3130.2 kWh
